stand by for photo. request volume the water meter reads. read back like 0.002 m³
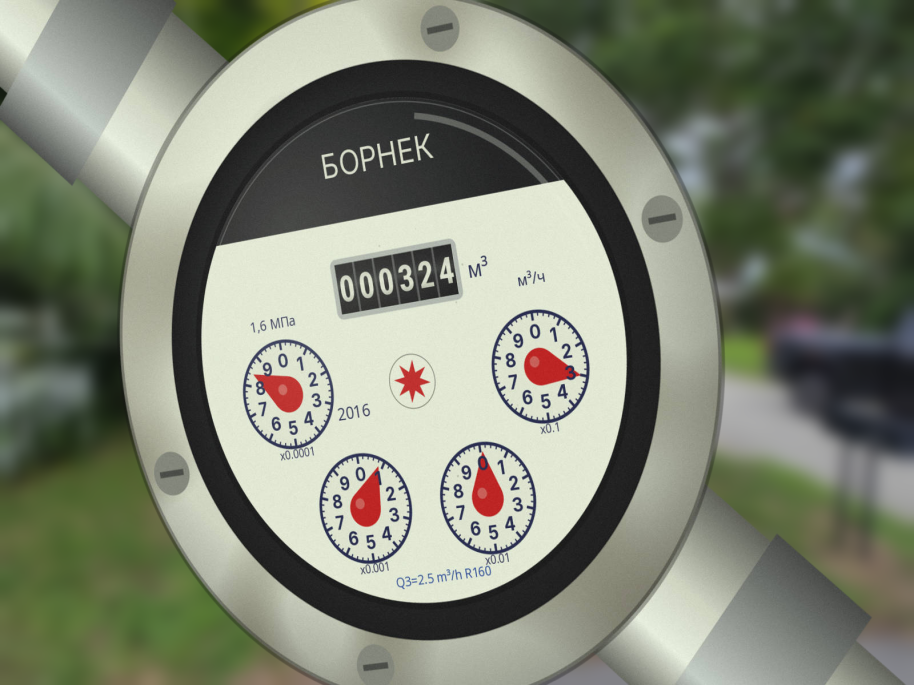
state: 324.3008 m³
